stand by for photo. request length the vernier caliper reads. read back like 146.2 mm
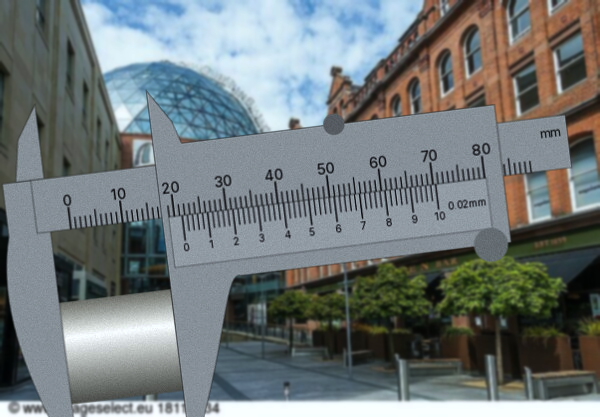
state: 21.5 mm
